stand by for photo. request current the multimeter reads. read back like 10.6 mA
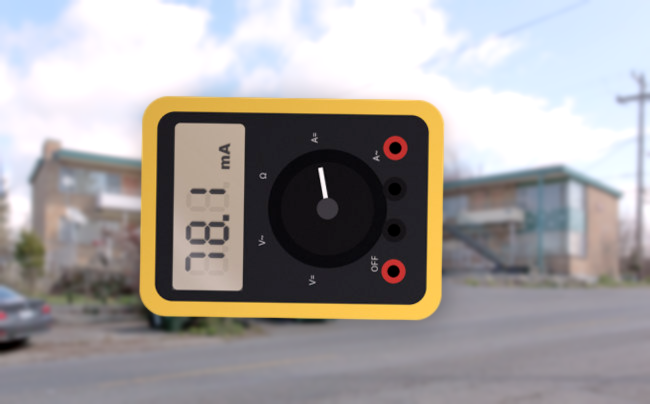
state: 78.1 mA
